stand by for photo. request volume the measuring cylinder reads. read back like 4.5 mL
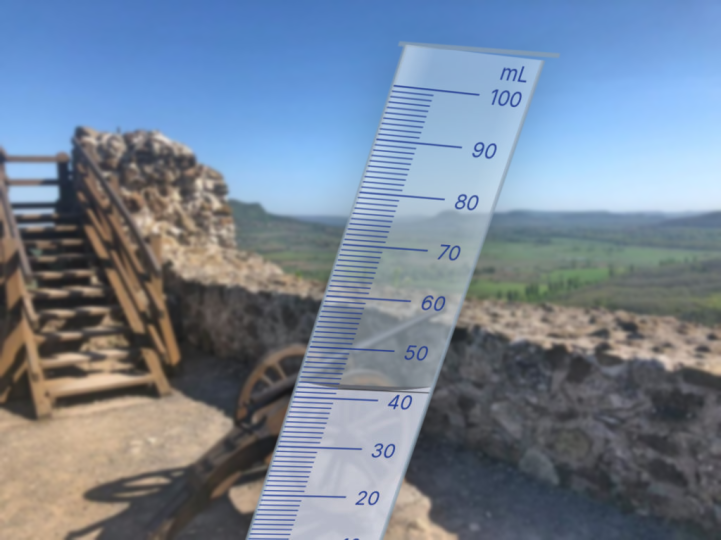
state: 42 mL
